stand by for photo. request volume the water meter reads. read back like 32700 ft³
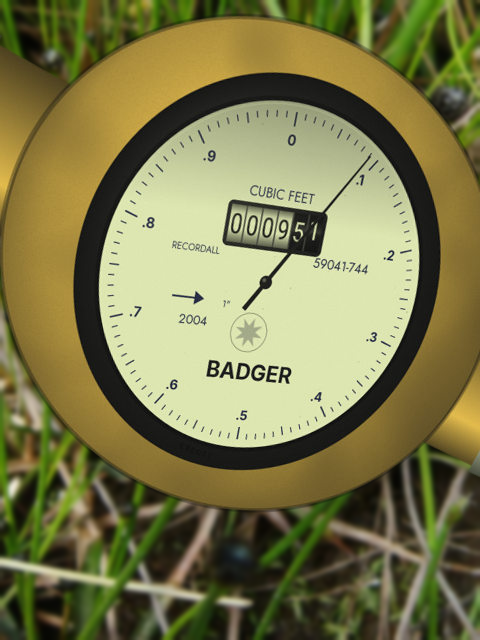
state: 951.09 ft³
